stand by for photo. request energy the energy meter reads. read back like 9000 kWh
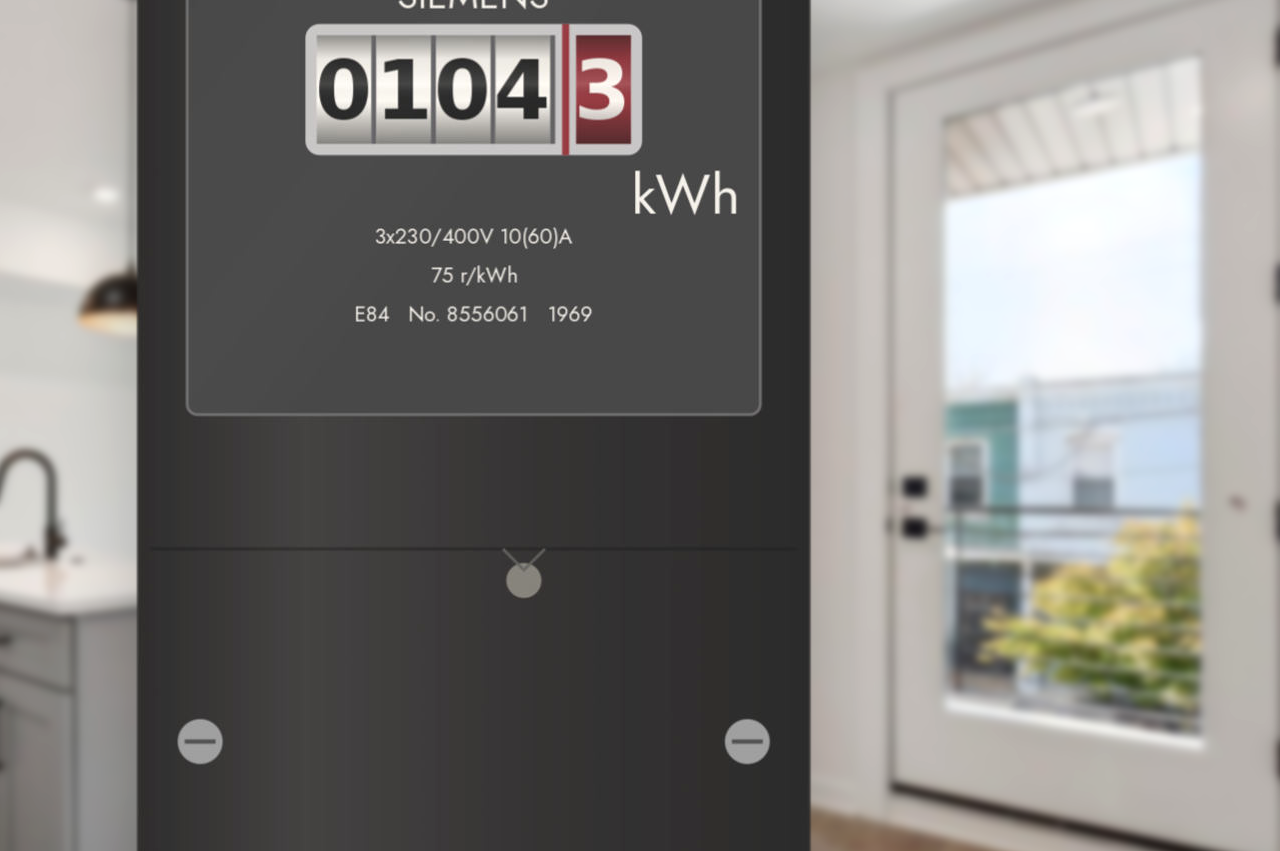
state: 104.3 kWh
